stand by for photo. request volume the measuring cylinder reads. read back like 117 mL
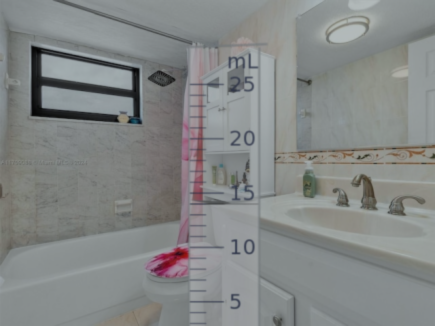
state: 14 mL
